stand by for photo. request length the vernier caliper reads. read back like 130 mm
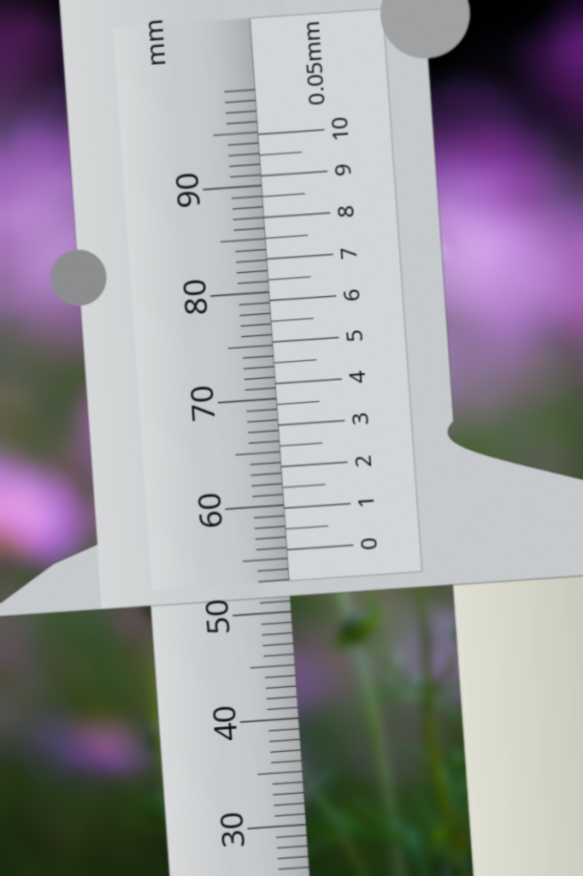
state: 55.8 mm
